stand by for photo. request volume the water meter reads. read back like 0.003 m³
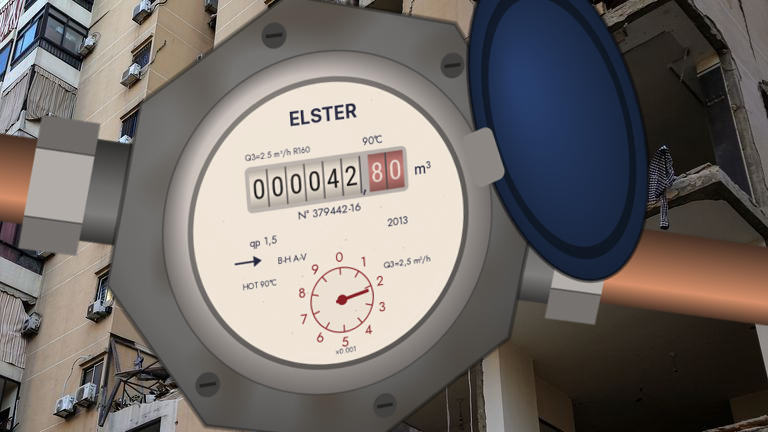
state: 42.802 m³
